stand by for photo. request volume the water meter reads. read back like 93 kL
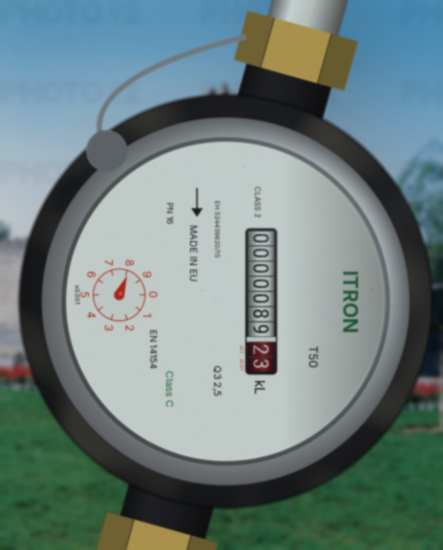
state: 89.238 kL
